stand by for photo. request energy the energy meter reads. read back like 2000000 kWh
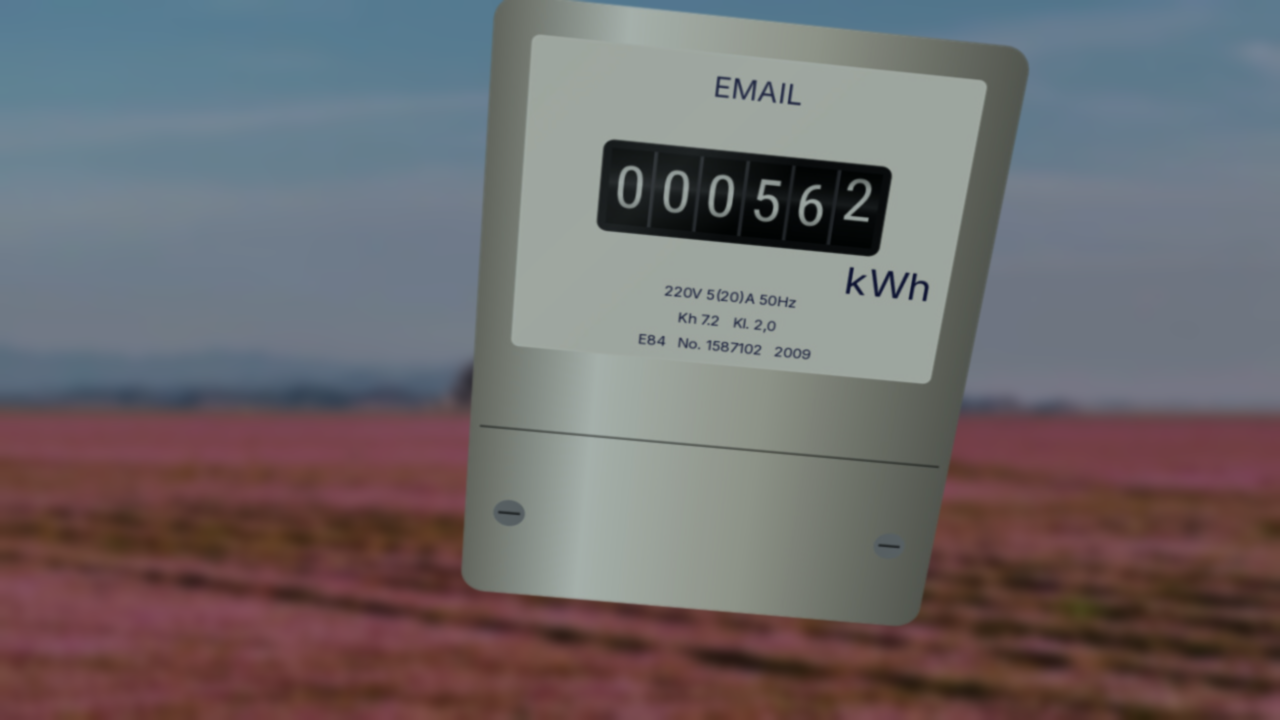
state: 562 kWh
